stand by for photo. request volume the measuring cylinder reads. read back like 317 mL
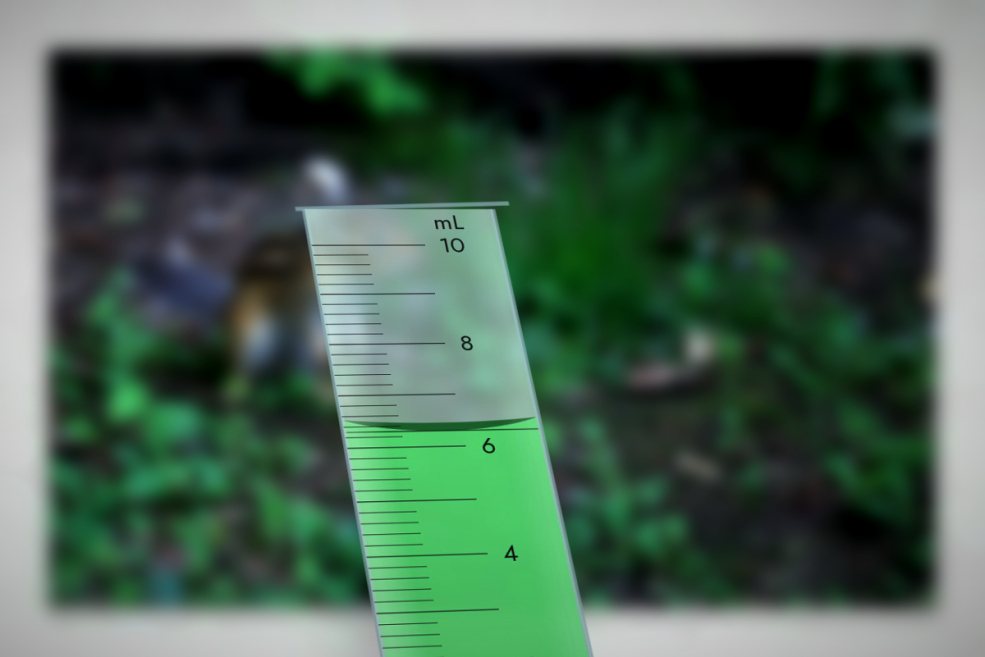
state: 6.3 mL
